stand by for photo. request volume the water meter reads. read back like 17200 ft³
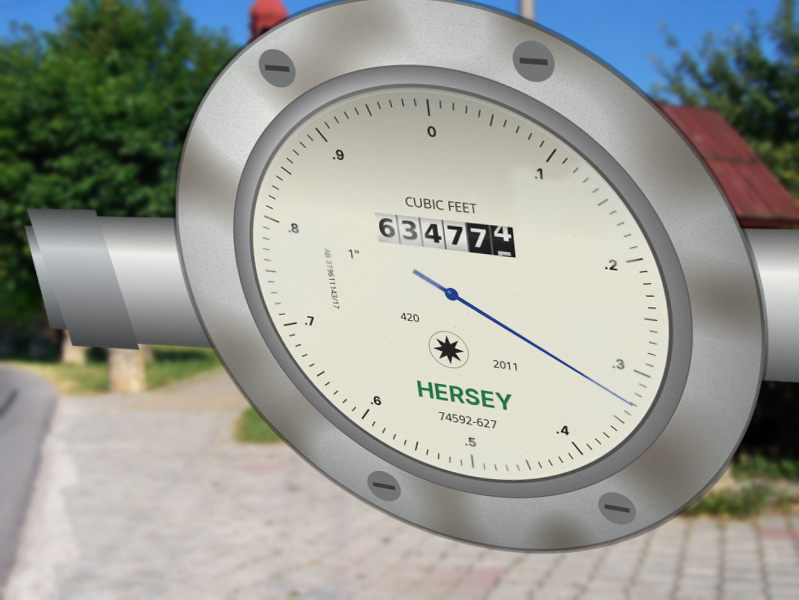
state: 634774.33 ft³
